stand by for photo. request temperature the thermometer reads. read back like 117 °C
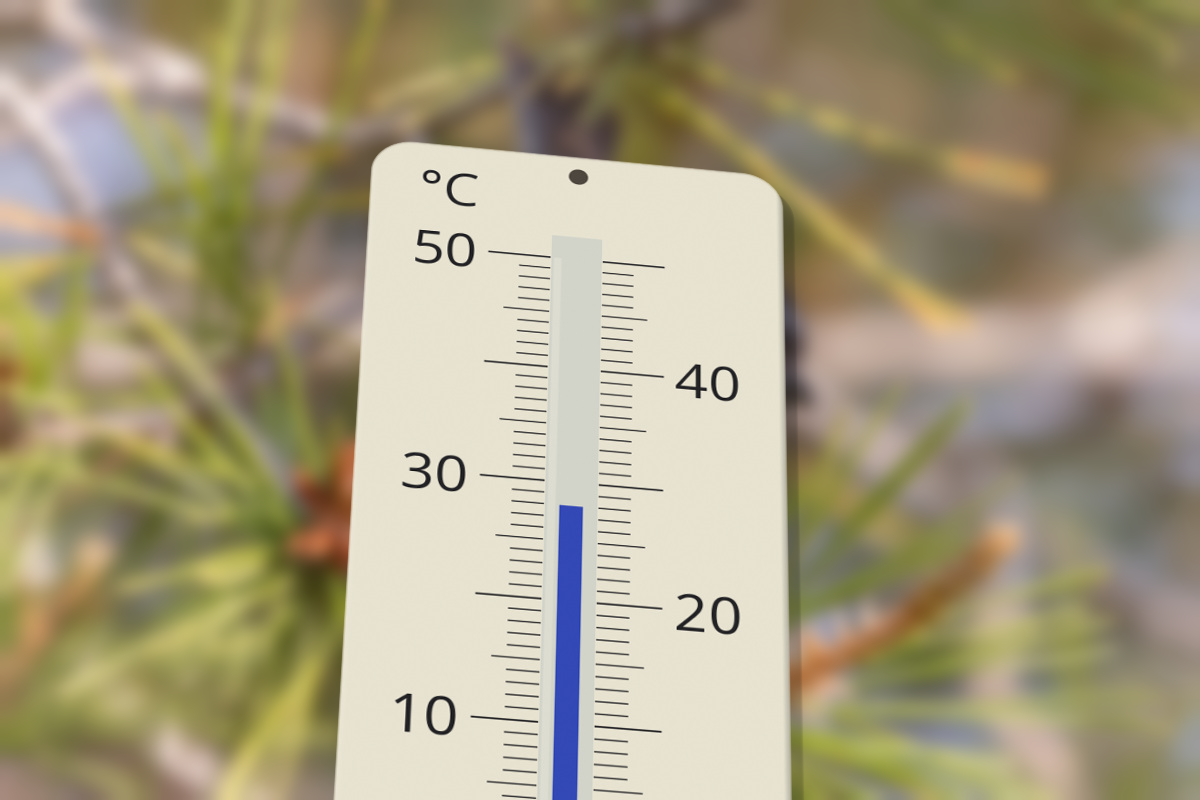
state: 28 °C
